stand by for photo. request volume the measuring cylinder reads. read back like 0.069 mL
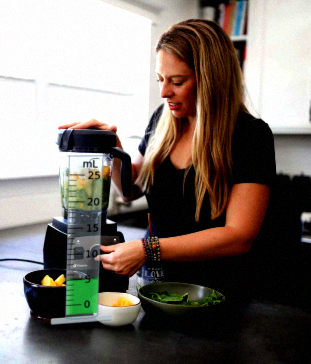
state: 5 mL
